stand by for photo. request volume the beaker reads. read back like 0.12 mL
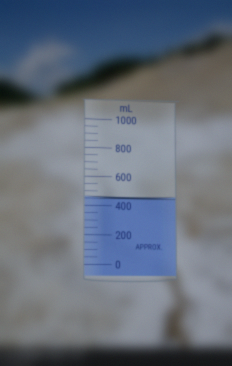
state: 450 mL
